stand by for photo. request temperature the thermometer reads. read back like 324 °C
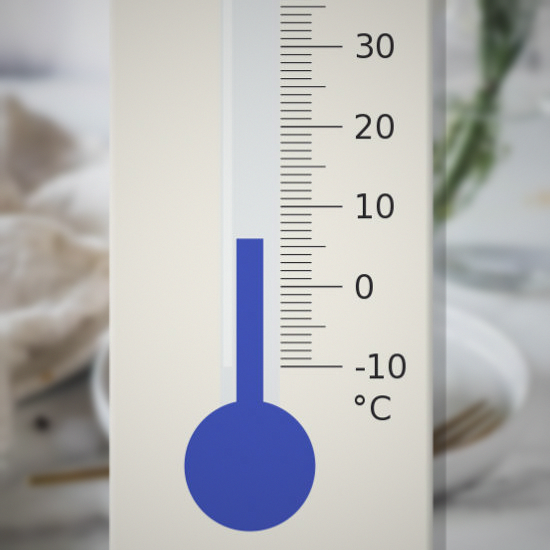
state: 6 °C
